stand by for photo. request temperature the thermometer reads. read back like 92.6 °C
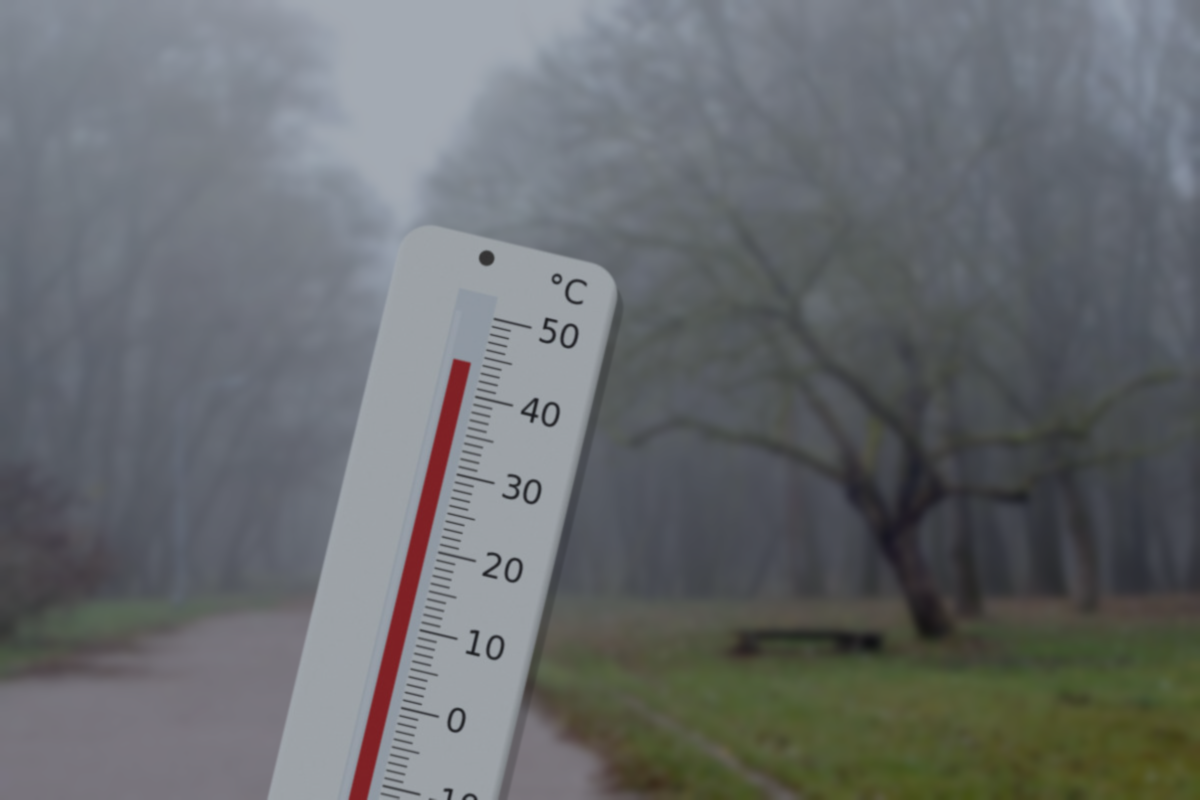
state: 44 °C
